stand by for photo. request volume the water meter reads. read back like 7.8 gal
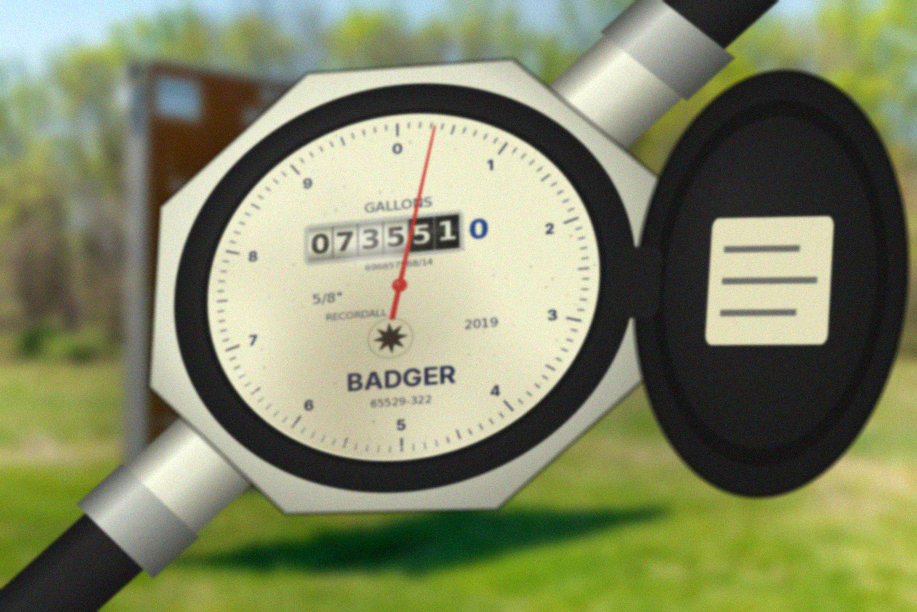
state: 735510.3 gal
